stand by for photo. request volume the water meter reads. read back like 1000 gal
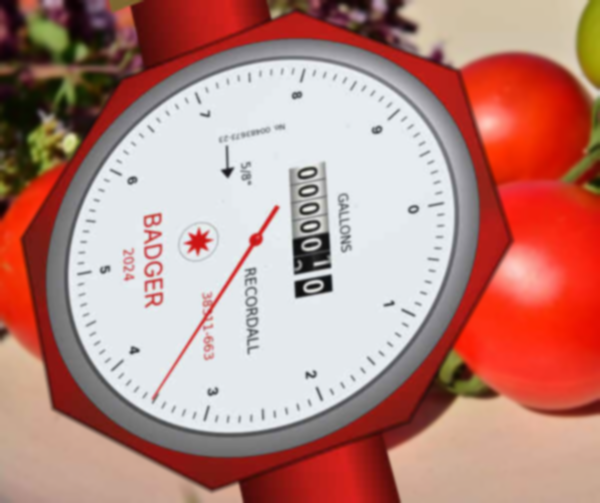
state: 13.5 gal
